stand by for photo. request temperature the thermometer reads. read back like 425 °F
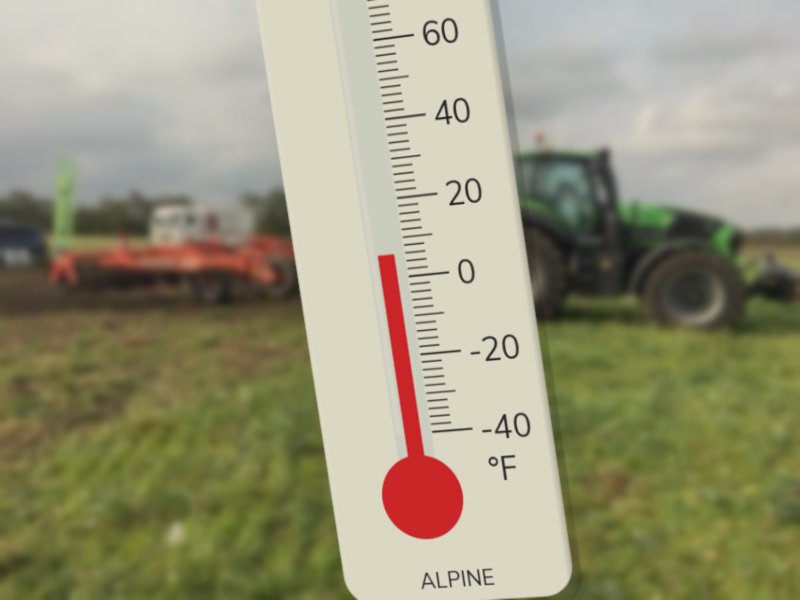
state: 6 °F
